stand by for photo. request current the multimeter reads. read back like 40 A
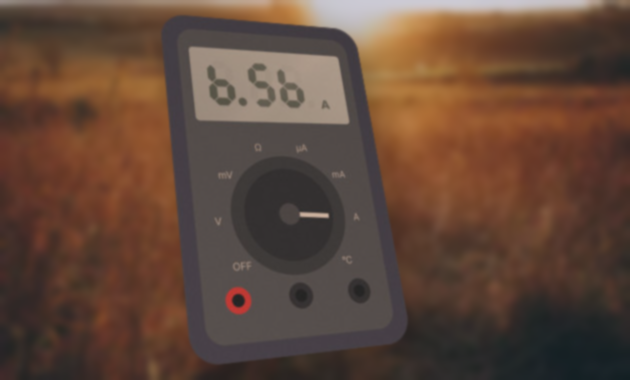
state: 6.56 A
